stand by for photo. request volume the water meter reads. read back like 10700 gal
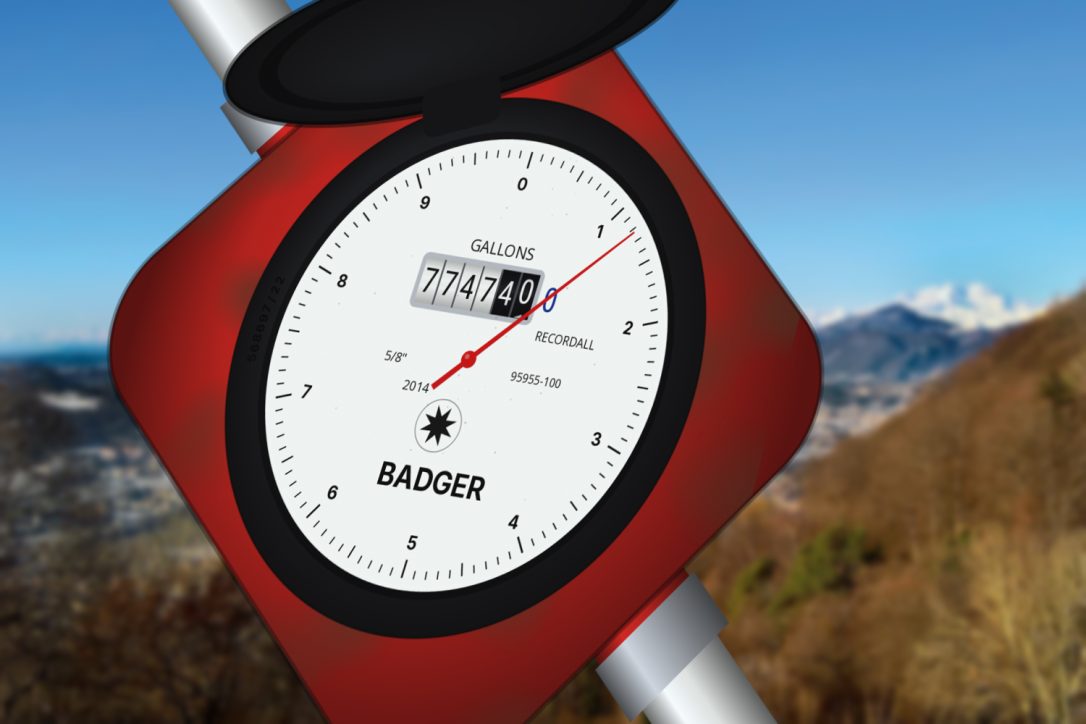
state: 7747401.2 gal
